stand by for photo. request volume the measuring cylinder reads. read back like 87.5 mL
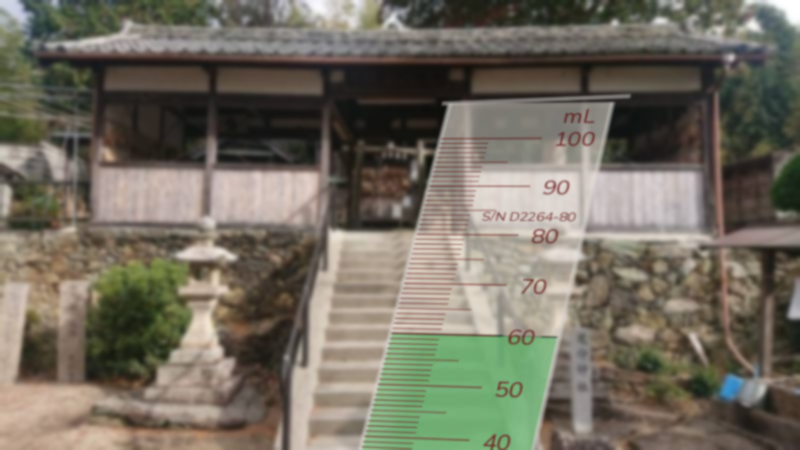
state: 60 mL
